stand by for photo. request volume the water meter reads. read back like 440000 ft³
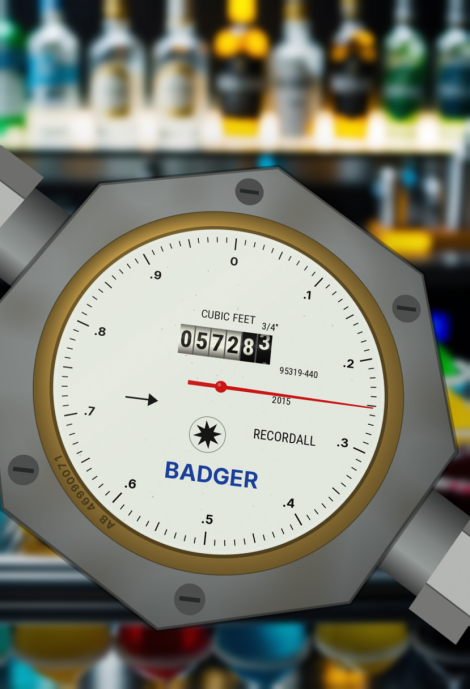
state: 57283.25 ft³
